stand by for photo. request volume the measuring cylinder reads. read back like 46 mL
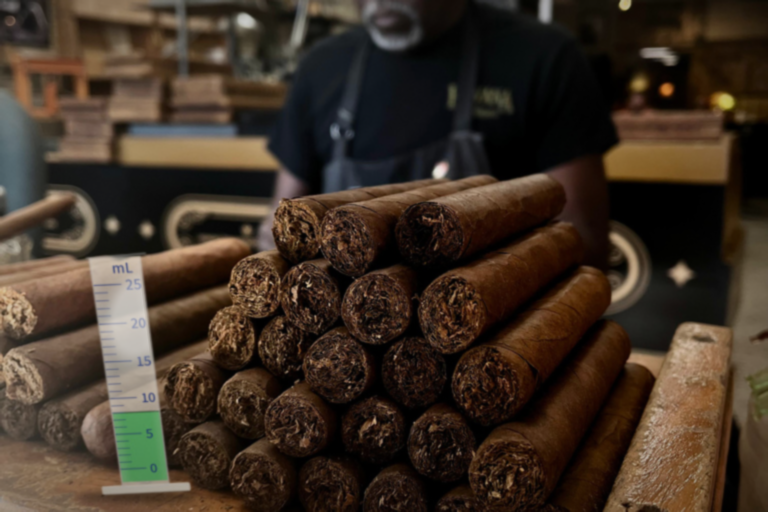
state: 8 mL
